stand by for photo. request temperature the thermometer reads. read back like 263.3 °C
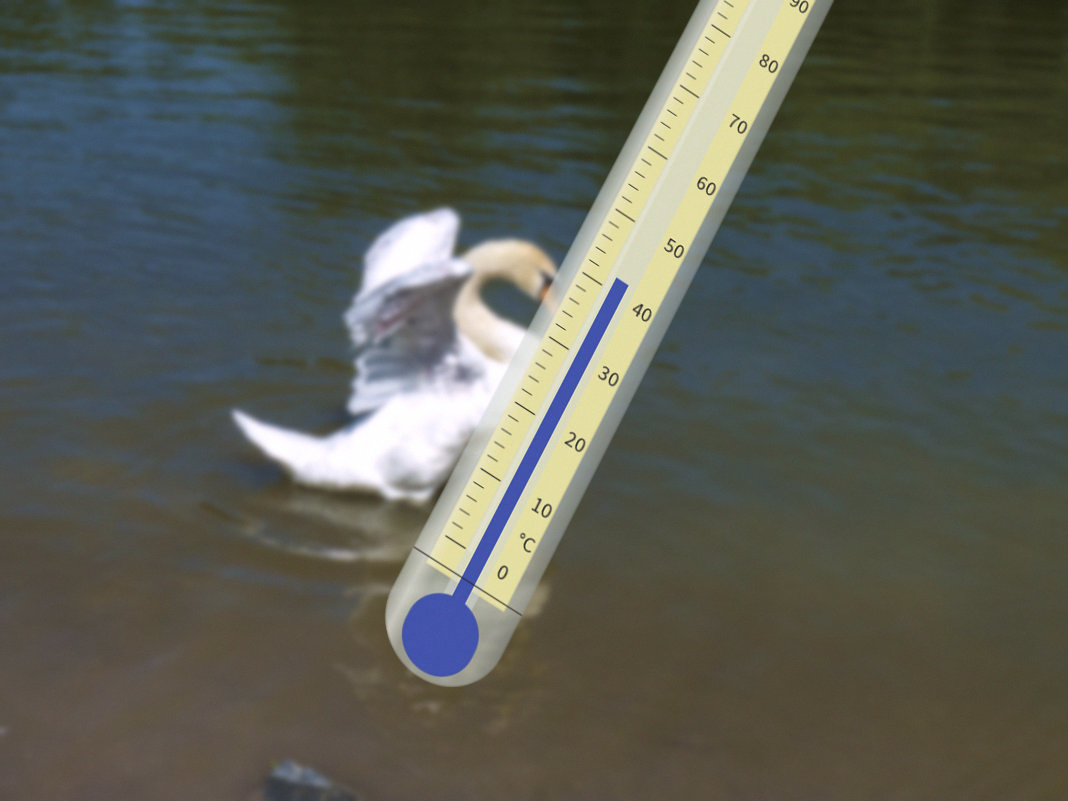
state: 42 °C
